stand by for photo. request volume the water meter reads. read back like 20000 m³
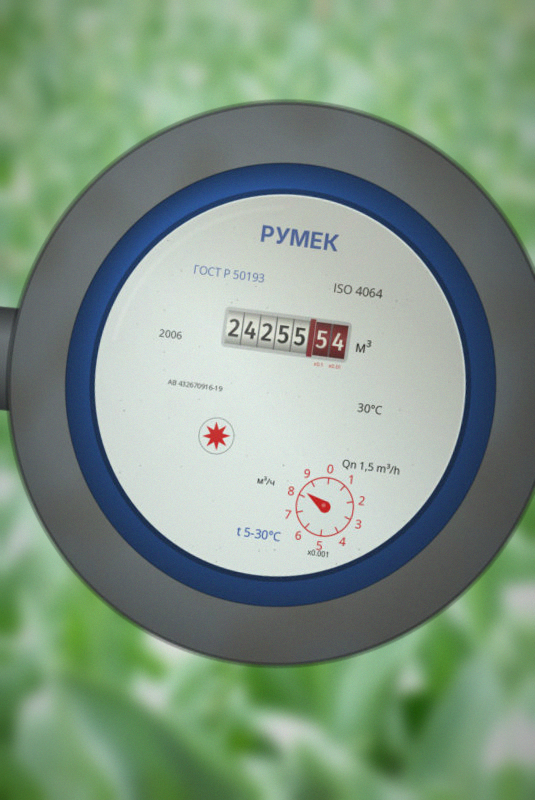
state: 24255.548 m³
